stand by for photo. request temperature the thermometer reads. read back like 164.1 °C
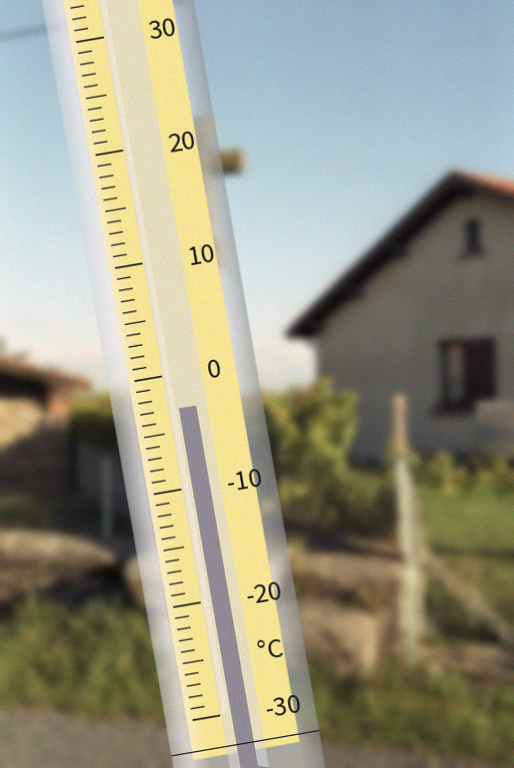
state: -3 °C
